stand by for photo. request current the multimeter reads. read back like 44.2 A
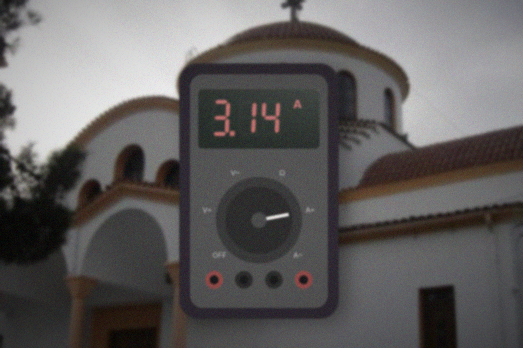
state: 3.14 A
